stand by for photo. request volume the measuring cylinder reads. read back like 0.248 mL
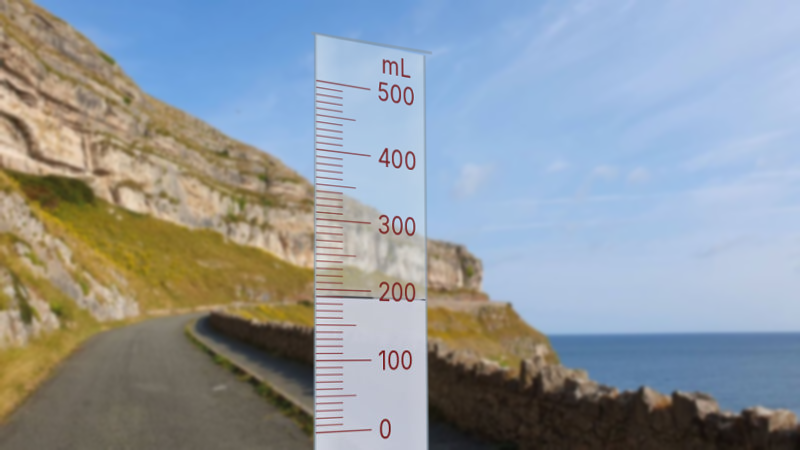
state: 190 mL
